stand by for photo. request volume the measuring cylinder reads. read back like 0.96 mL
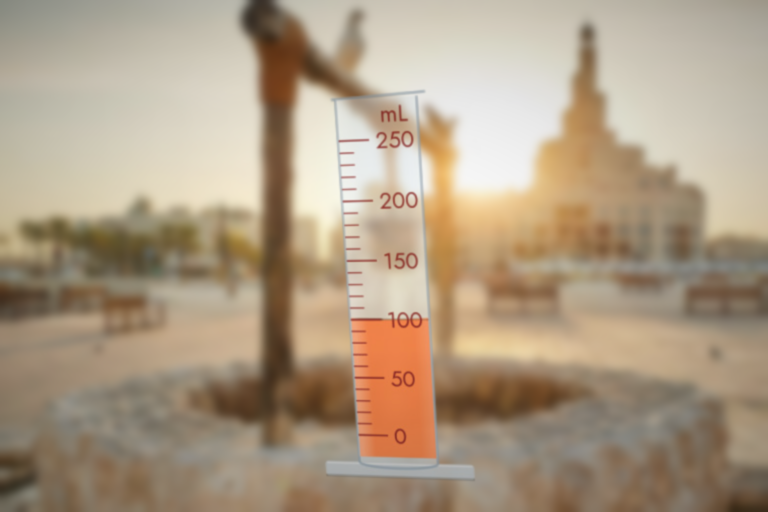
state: 100 mL
